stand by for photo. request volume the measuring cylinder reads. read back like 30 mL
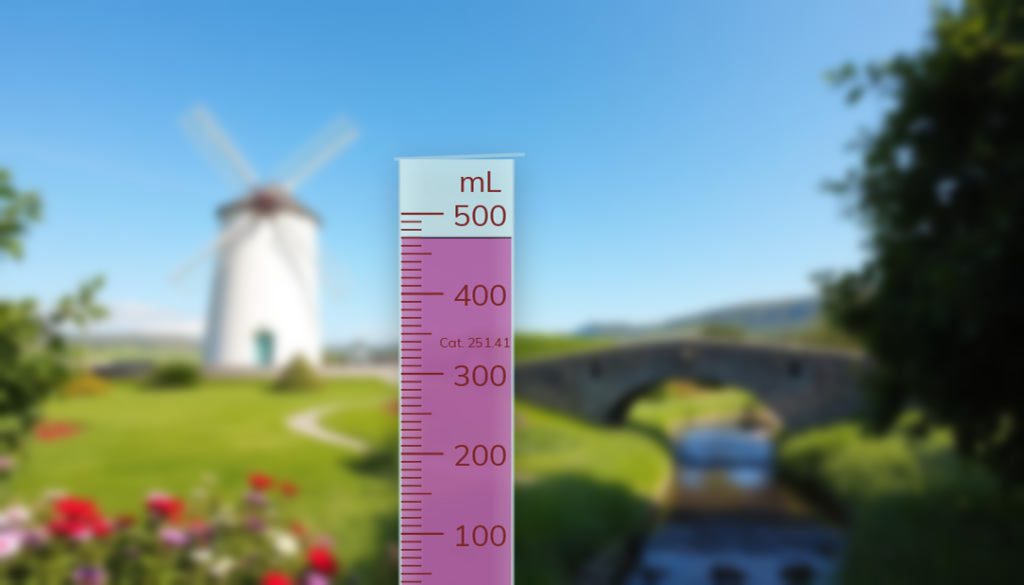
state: 470 mL
